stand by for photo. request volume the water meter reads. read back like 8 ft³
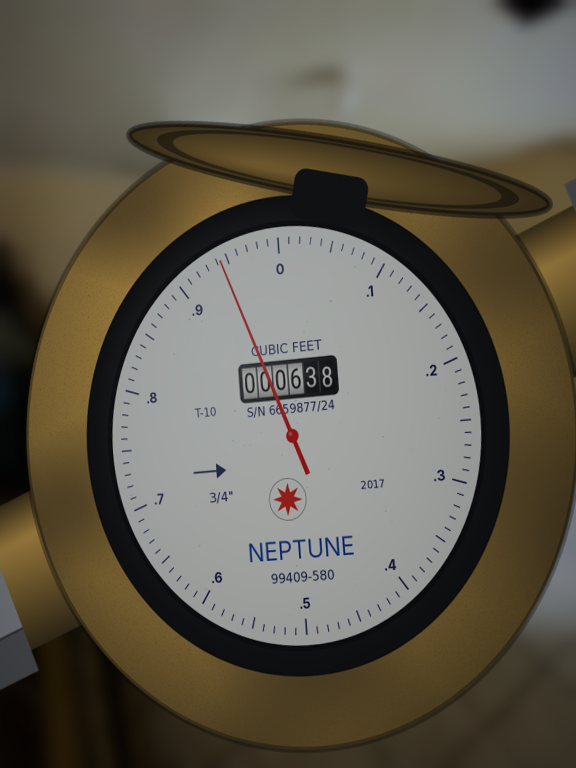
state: 637.94 ft³
